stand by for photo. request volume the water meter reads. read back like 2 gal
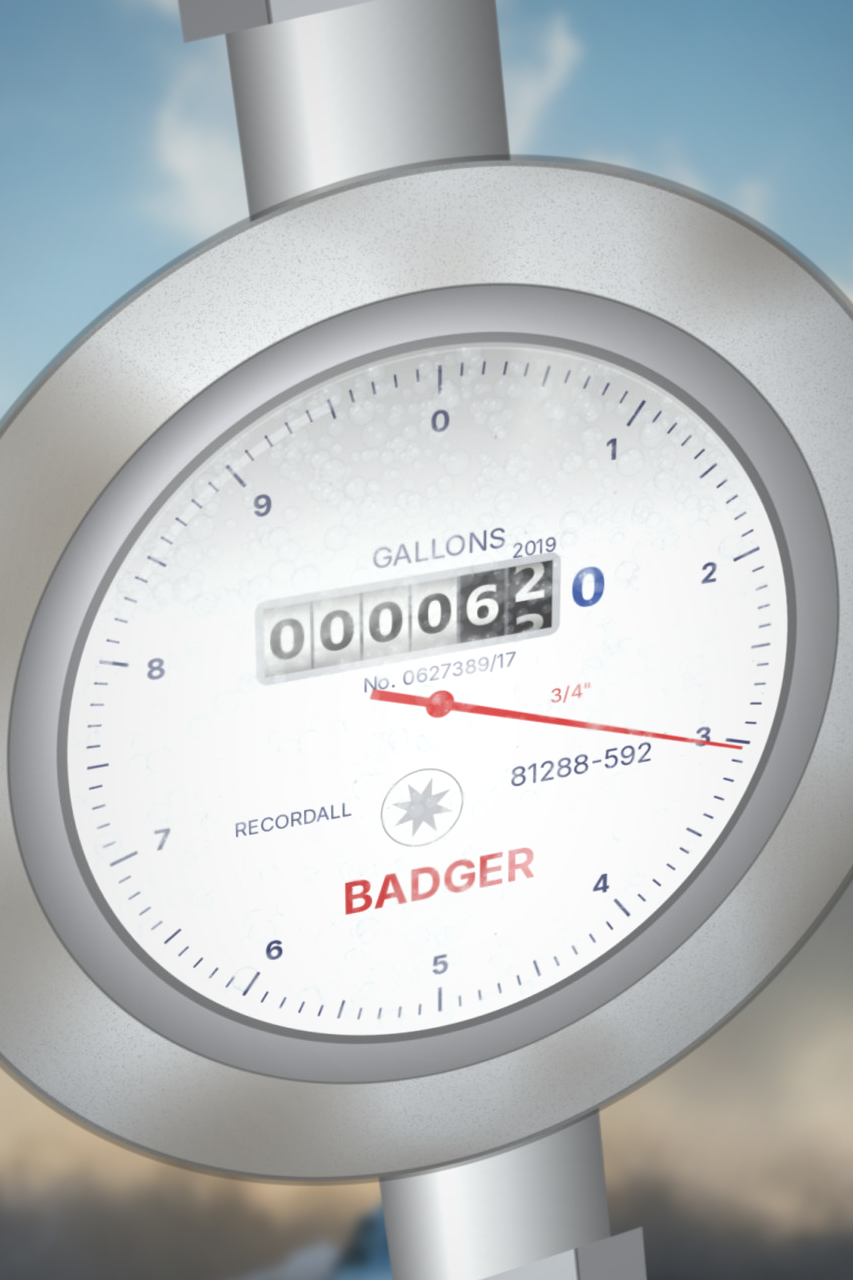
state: 623.0 gal
